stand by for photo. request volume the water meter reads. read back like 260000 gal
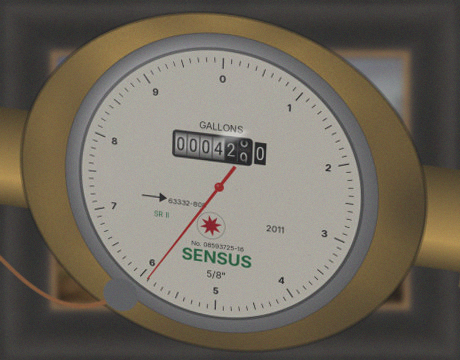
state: 4285.9 gal
